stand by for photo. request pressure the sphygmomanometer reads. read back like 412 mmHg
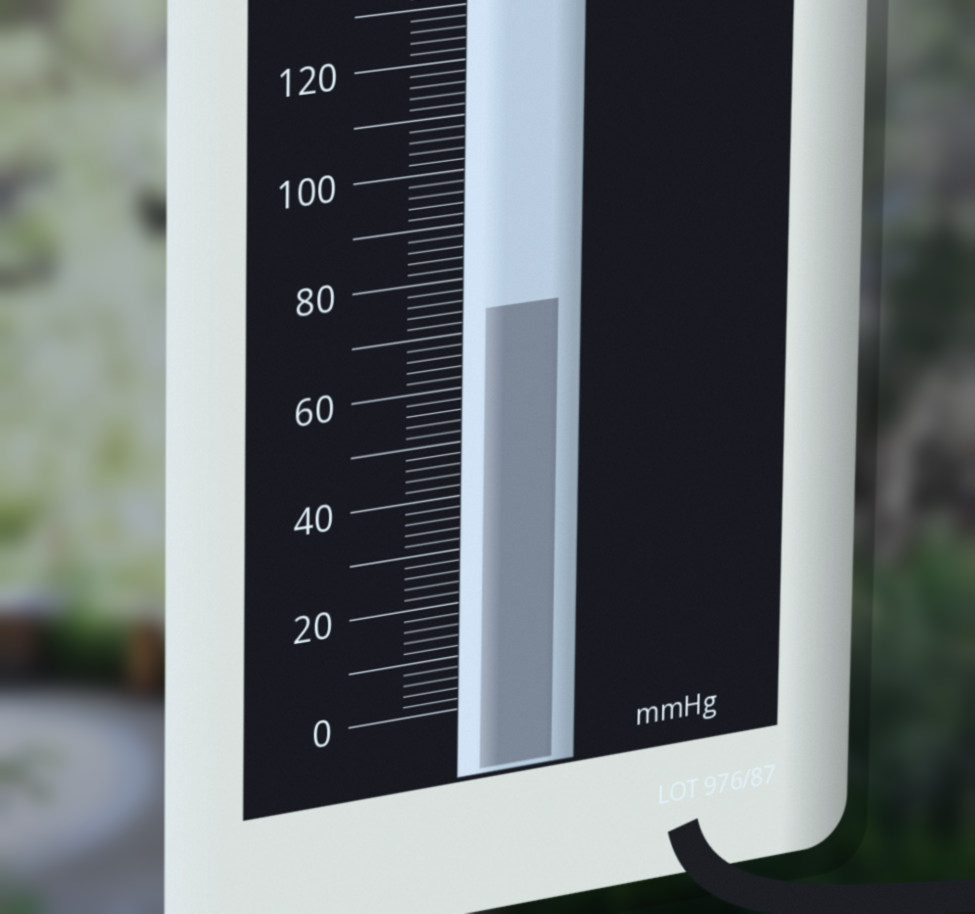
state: 74 mmHg
